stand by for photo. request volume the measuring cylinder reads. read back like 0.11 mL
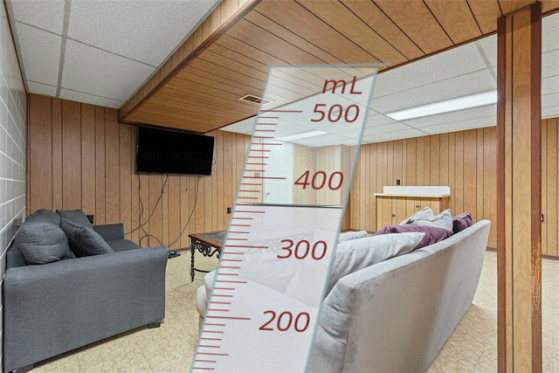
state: 360 mL
